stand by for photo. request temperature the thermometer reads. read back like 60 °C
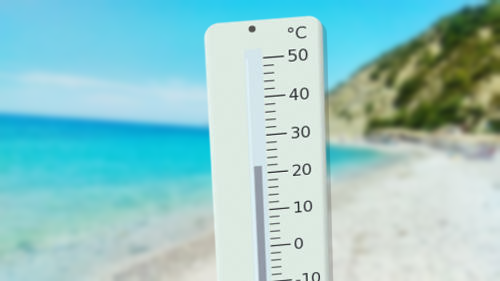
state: 22 °C
